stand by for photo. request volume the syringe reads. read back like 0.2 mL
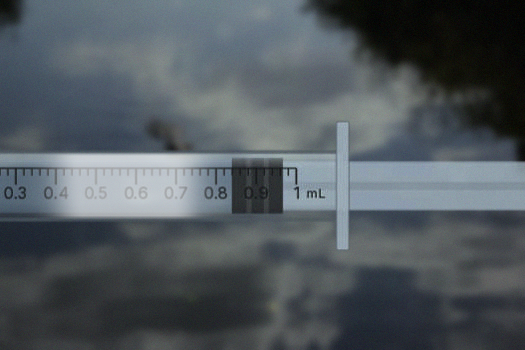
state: 0.84 mL
